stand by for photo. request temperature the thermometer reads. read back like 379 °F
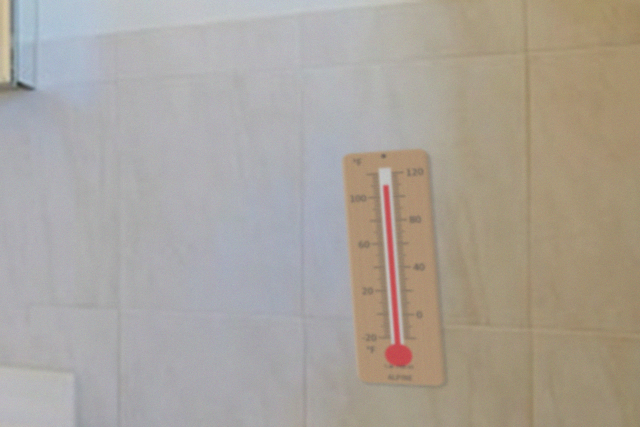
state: 110 °F
